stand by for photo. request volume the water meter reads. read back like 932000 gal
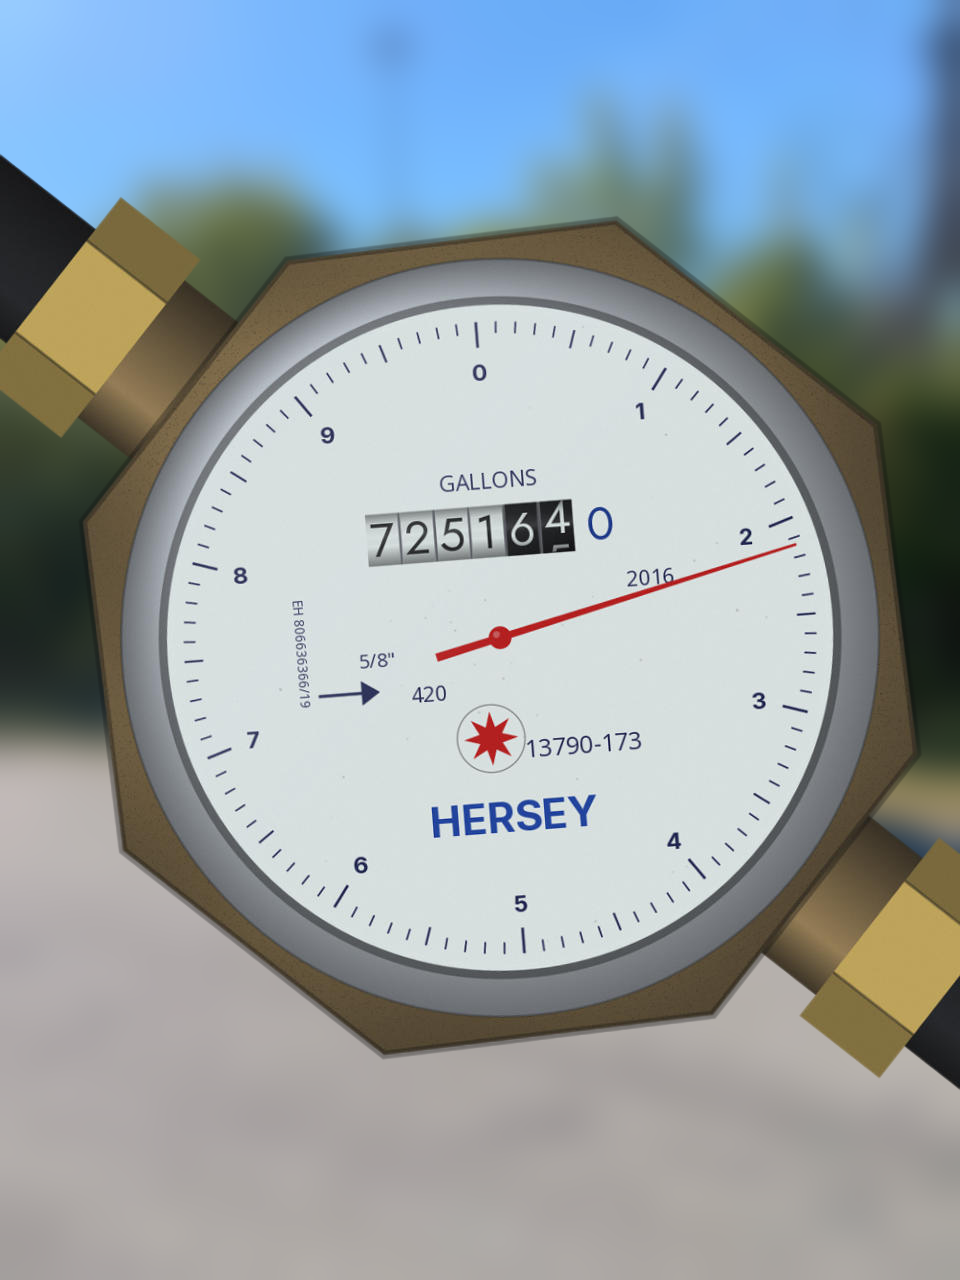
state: 7251642.1 gal
